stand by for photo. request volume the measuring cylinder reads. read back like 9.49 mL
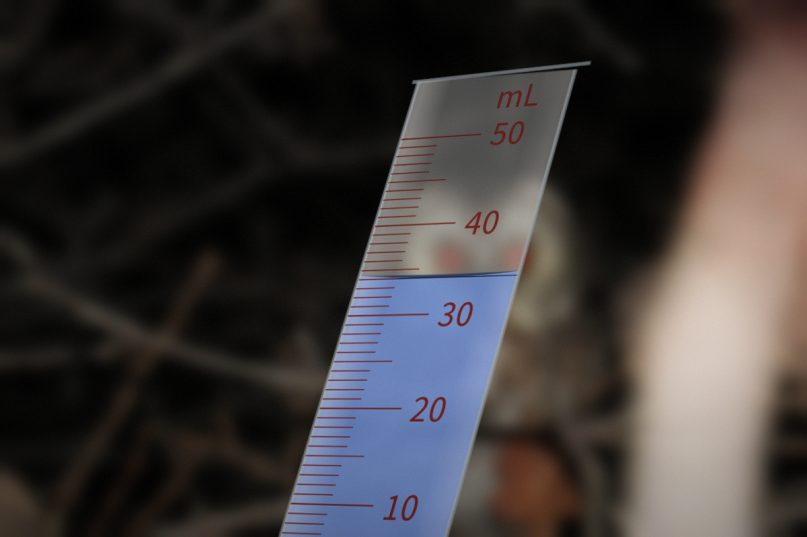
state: 34 mL
